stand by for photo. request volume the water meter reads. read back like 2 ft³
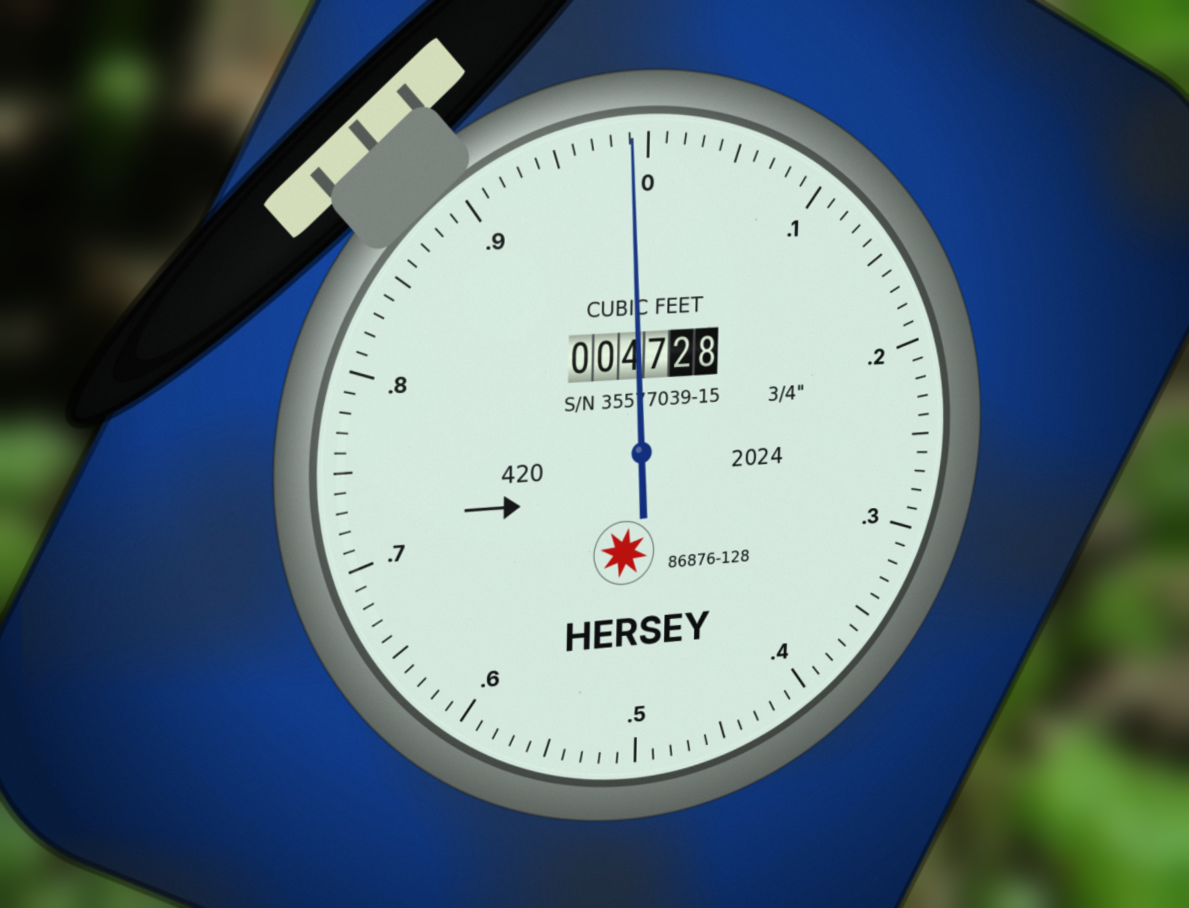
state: 4727.99 ft³
